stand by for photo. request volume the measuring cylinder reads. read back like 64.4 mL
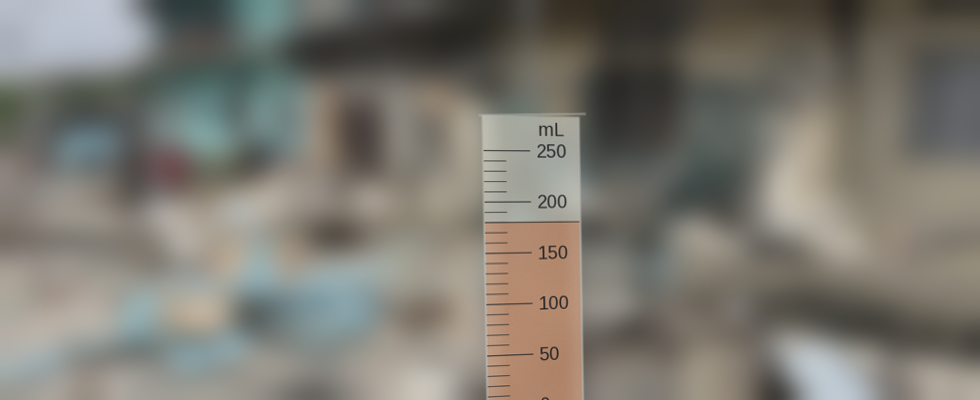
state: 180 mL
